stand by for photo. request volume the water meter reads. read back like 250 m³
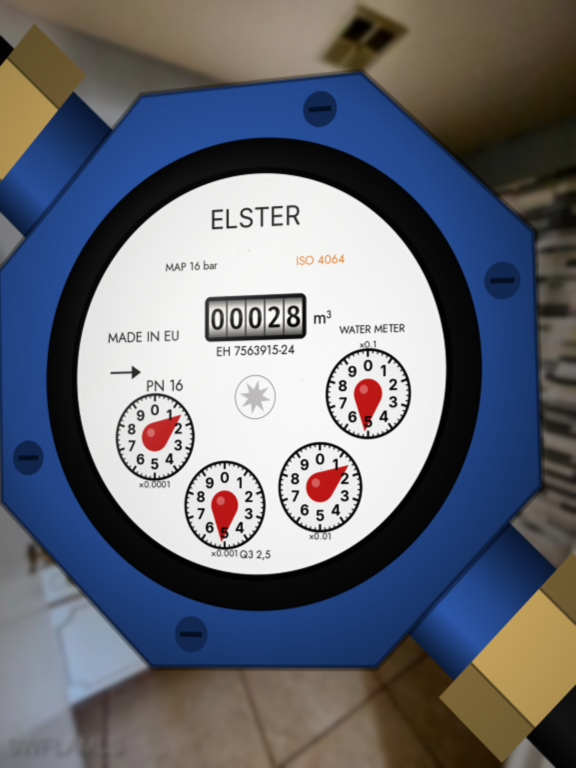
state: 28.5151 m³
